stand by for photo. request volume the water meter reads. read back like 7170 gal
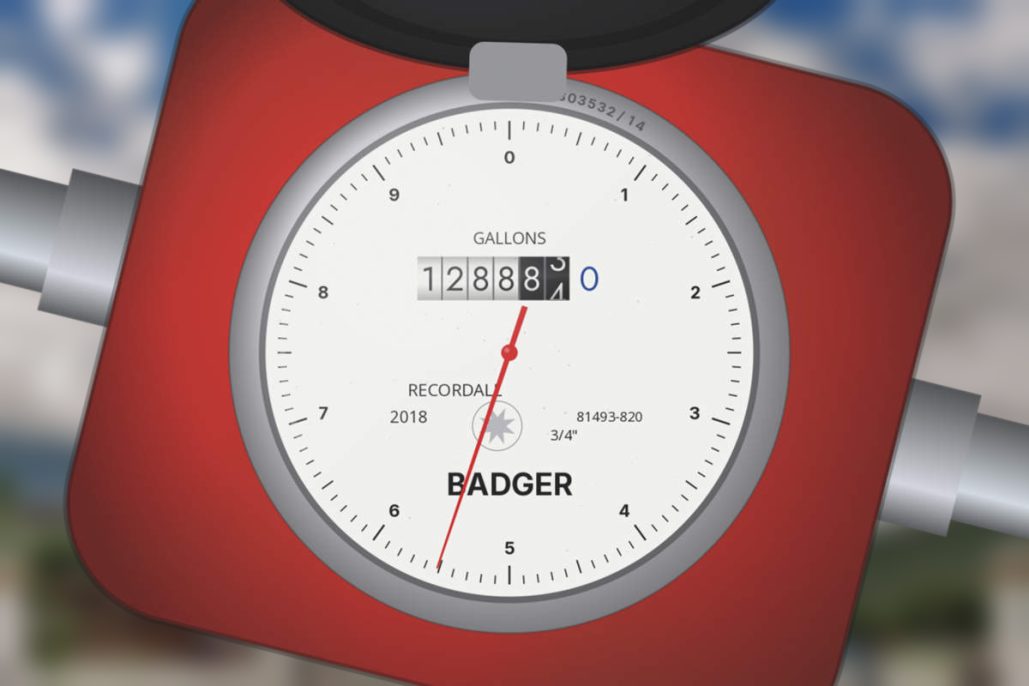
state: 1288835.5 gal
